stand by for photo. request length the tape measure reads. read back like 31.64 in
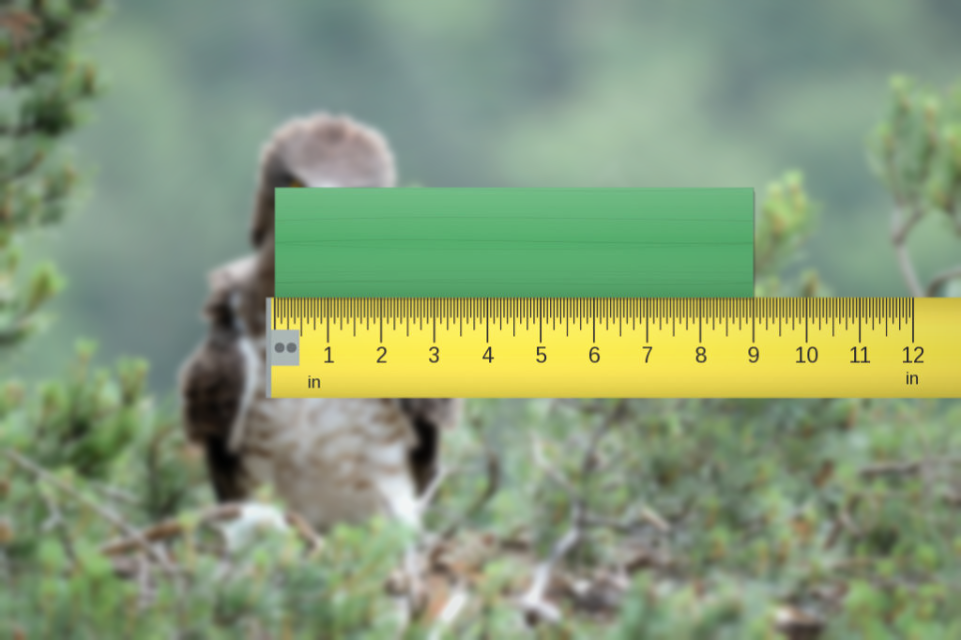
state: 9 in
